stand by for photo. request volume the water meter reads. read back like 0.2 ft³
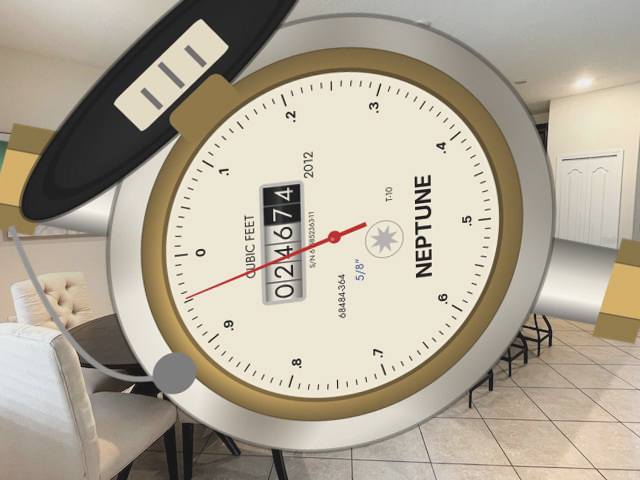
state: 24673.95 ft³
